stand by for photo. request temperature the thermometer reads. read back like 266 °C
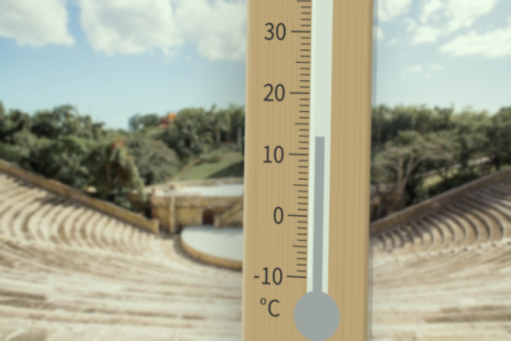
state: 13 °C
